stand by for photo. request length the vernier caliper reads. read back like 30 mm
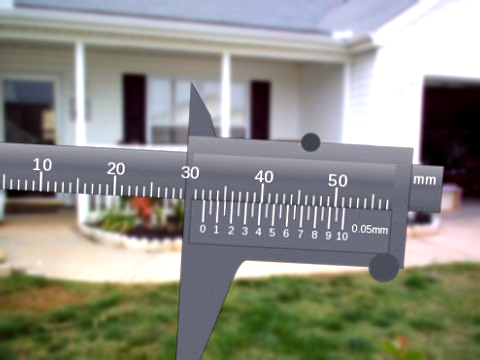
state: 32.2 mm
